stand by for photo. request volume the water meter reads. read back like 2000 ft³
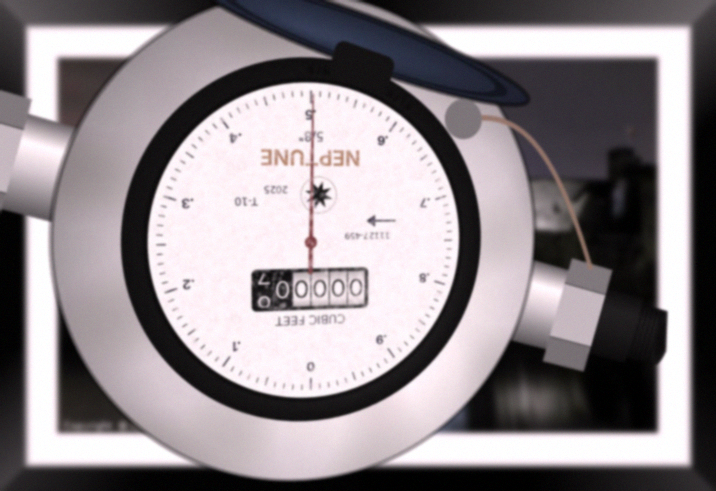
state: 6.50 ft³
